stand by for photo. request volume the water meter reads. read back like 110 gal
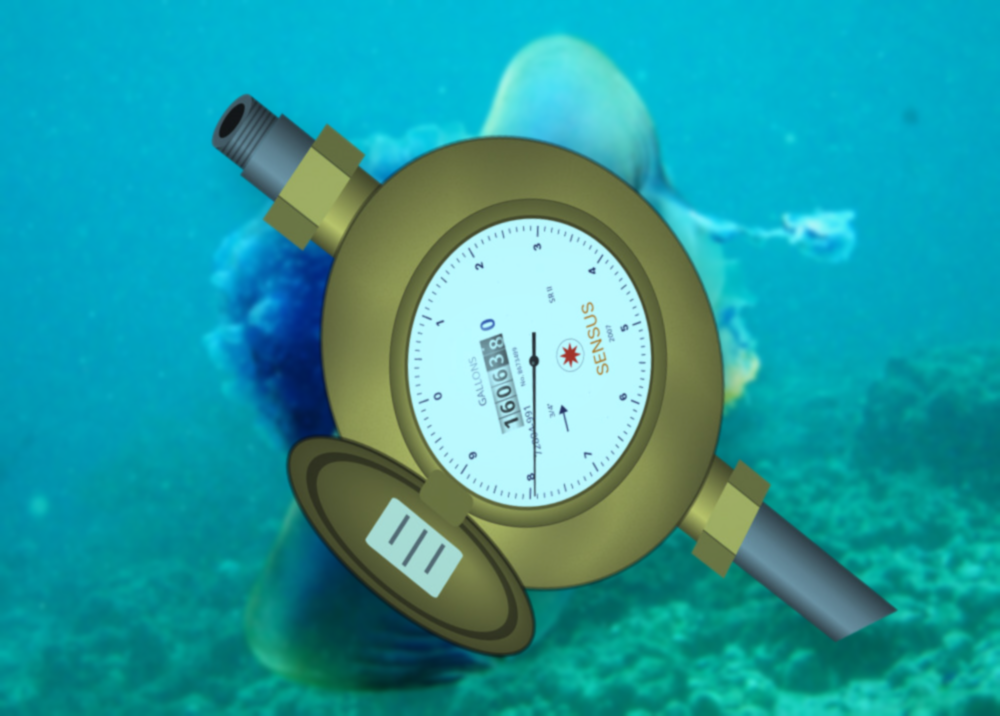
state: 1606377.9 gal
